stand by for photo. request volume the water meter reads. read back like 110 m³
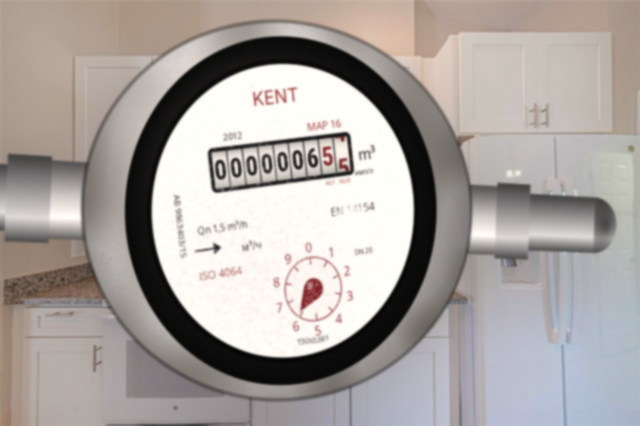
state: 6.546 m³
